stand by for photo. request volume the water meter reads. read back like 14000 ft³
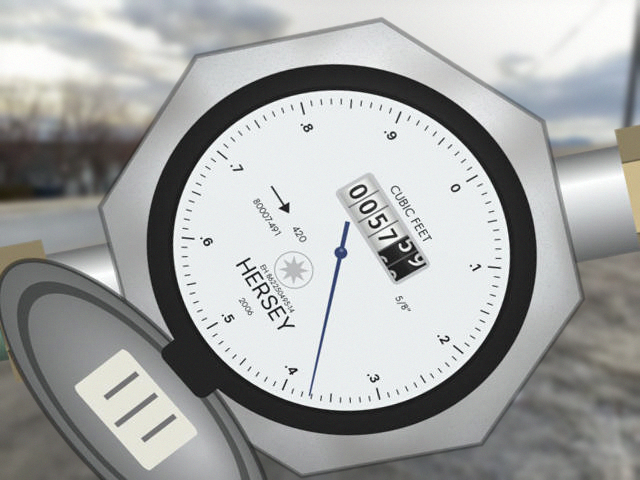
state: 5759.37 ft³
